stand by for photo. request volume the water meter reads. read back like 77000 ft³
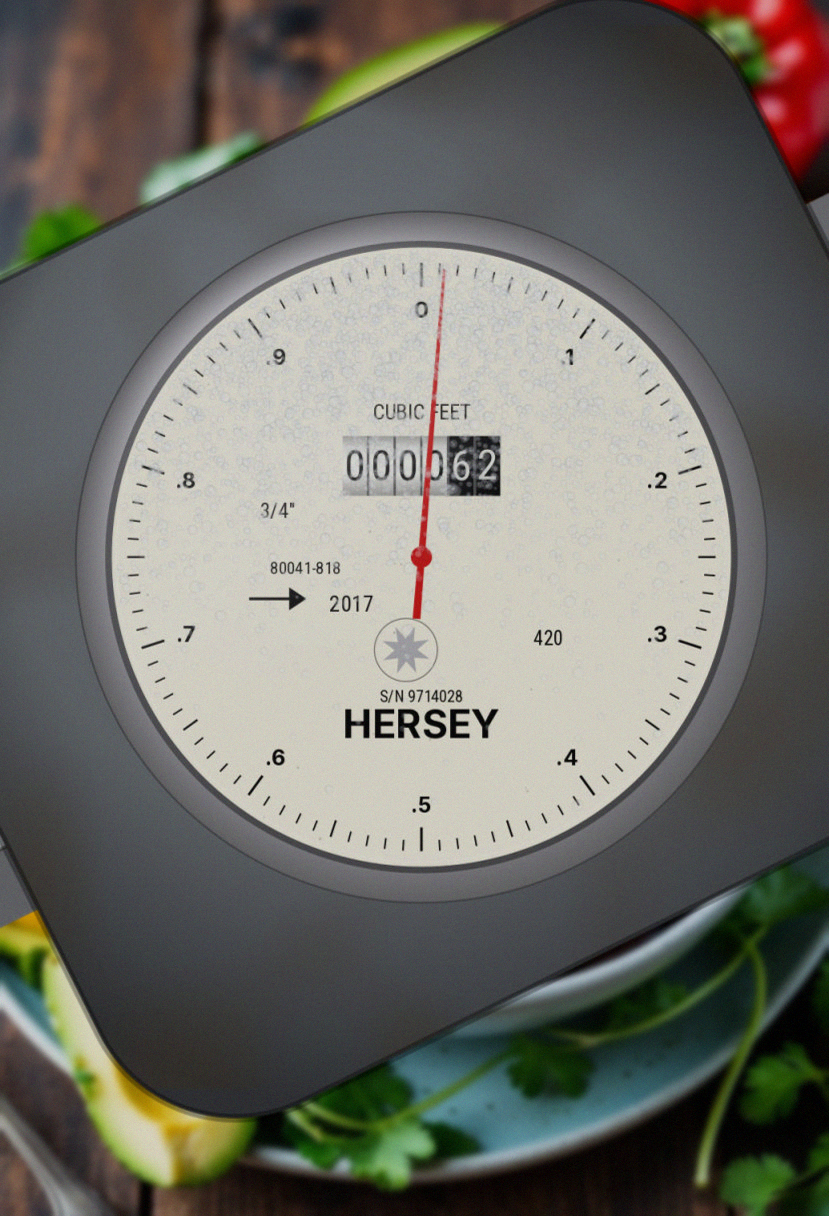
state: 62.01 ft³
